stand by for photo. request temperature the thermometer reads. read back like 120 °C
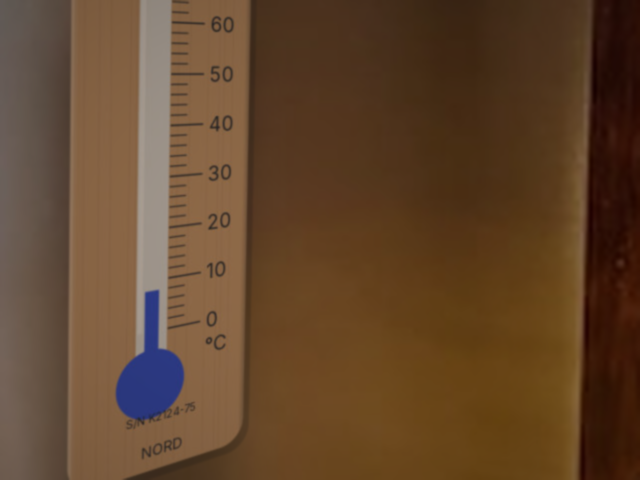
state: 8 °C
